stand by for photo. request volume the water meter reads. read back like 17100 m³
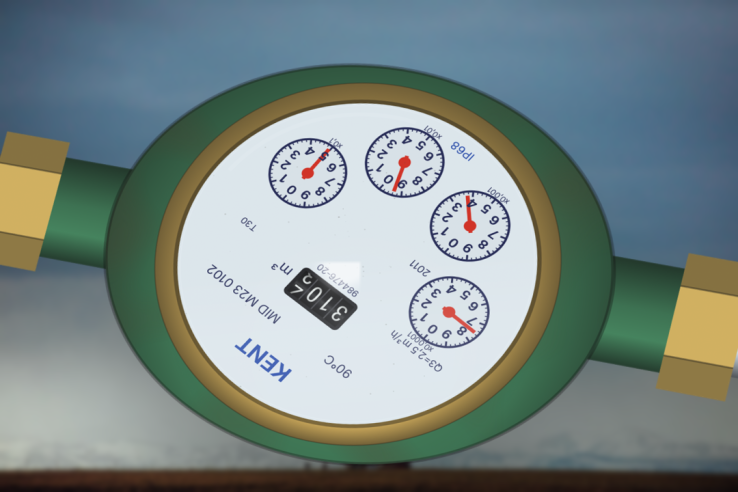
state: 3102.4937 m³
